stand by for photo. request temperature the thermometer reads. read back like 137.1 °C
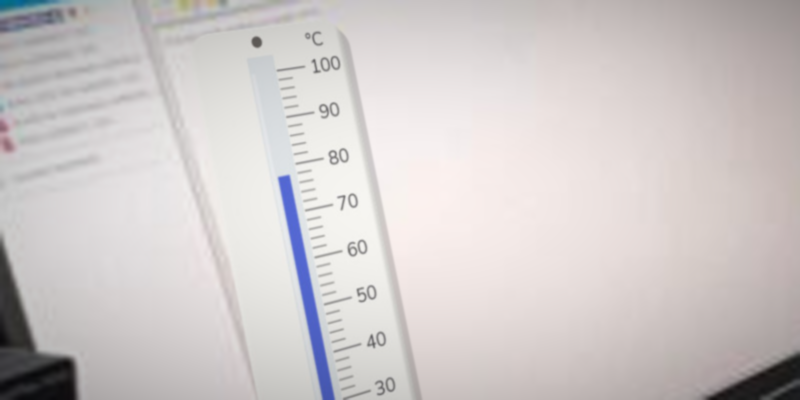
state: 78 °C
